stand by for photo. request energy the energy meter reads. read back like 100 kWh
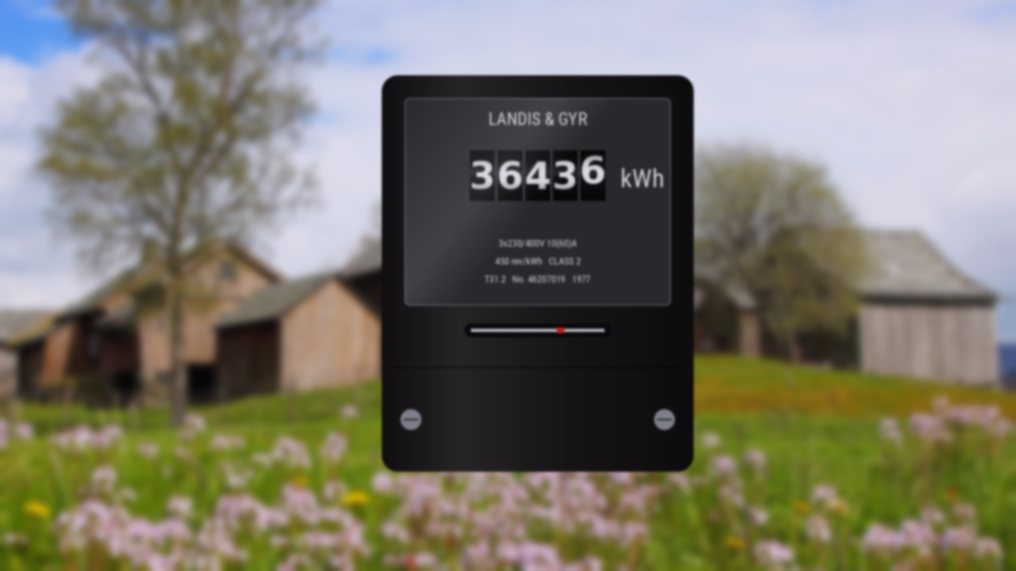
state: 36436 kWh
